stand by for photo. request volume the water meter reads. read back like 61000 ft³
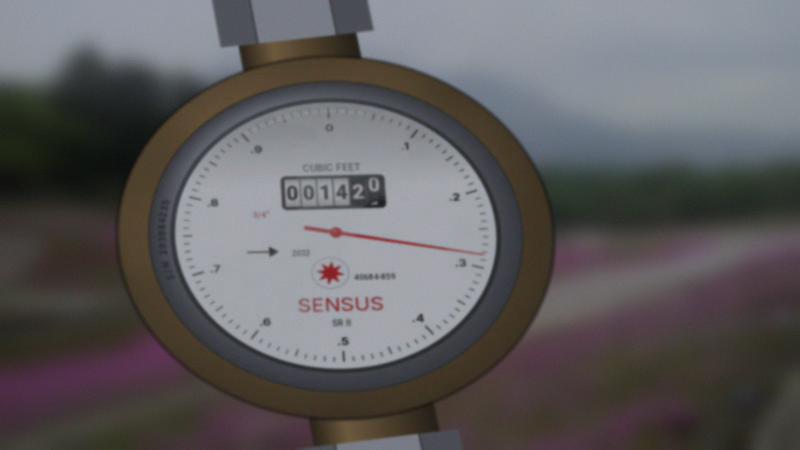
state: 1420.28 ft³
